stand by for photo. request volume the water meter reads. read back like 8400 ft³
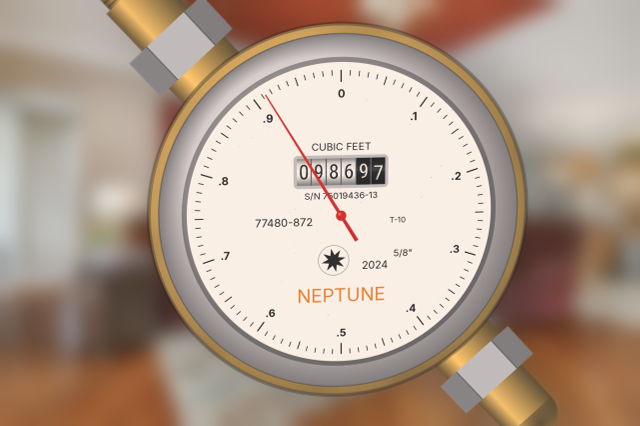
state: 98696.91 ft³
